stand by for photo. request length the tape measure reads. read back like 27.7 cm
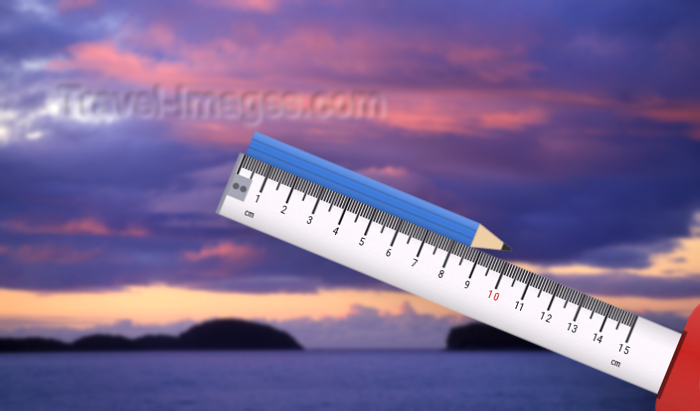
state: 10 cm
